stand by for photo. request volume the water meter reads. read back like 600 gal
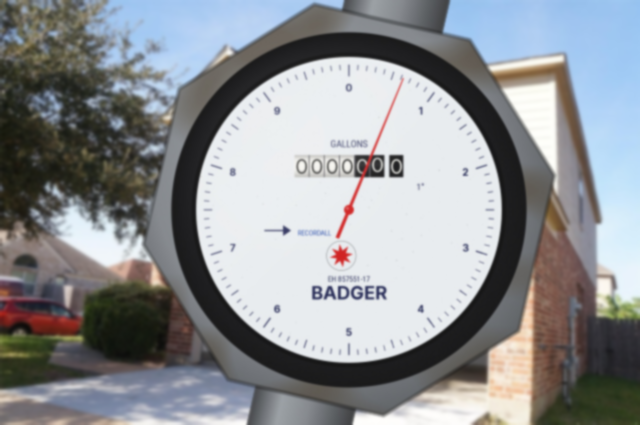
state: 0.6 gal
